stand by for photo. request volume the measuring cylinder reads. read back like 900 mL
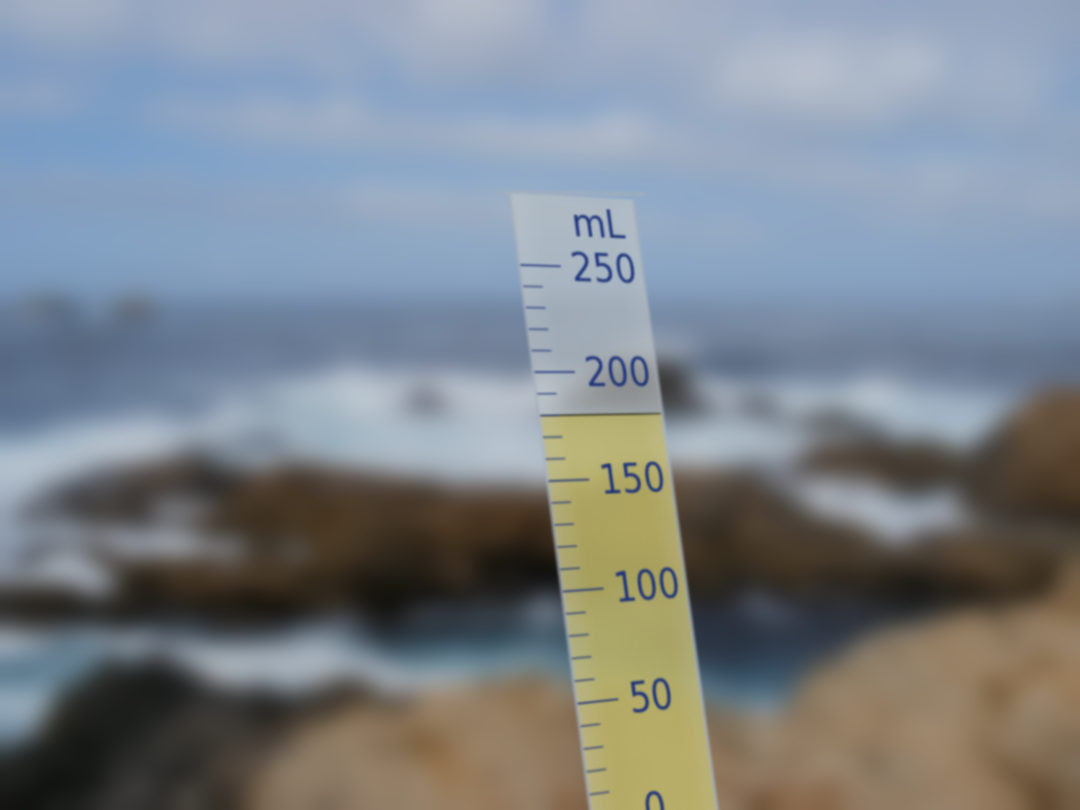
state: 180 mL
